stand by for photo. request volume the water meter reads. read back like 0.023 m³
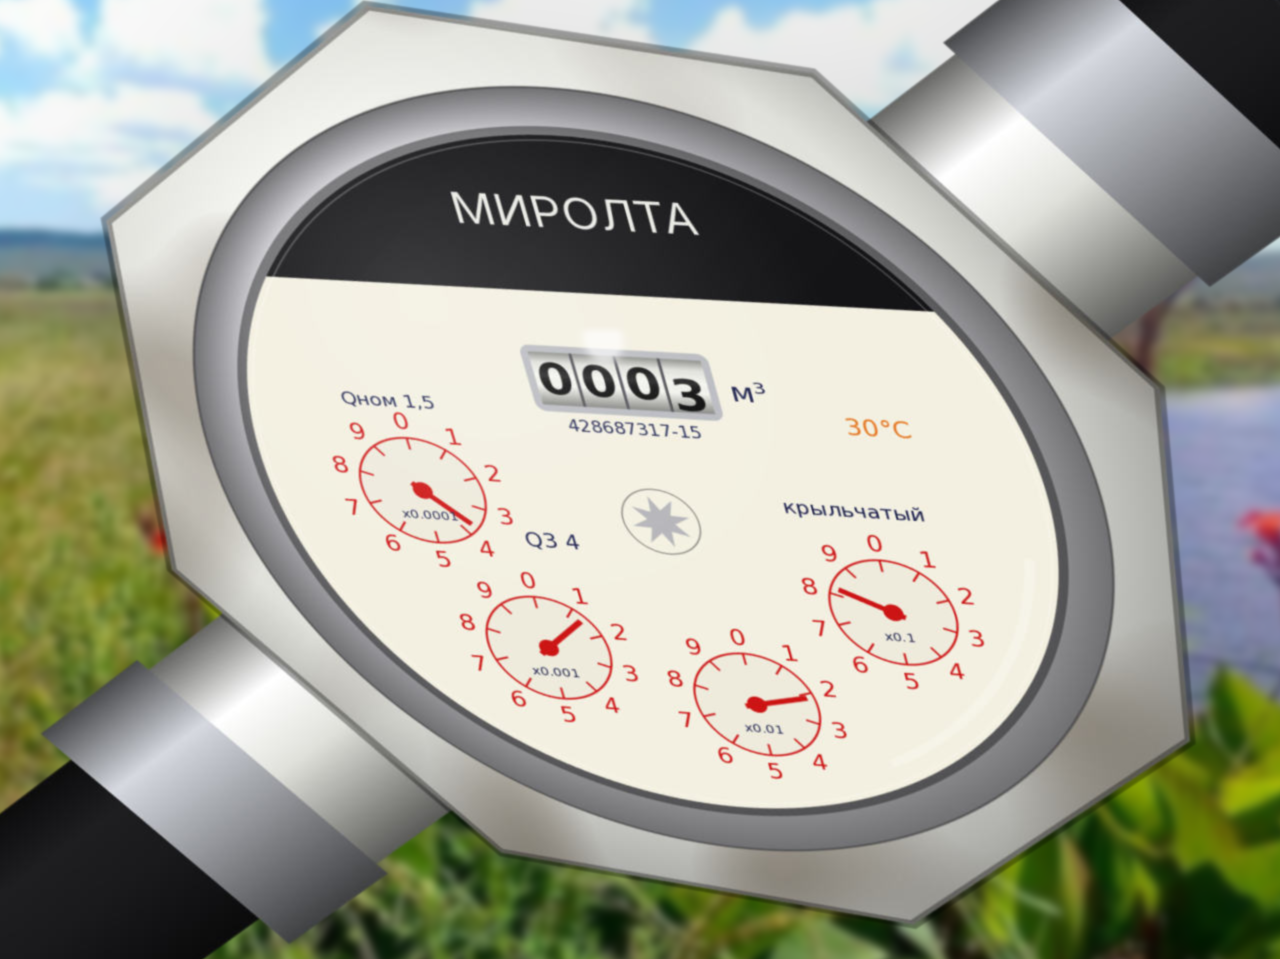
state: 2.8213 m³
